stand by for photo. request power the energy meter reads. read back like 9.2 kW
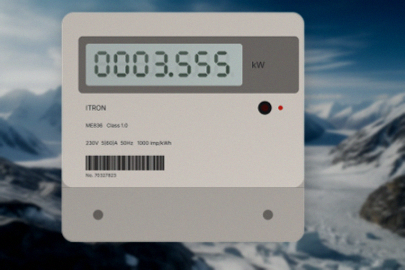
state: 3.555 kW
